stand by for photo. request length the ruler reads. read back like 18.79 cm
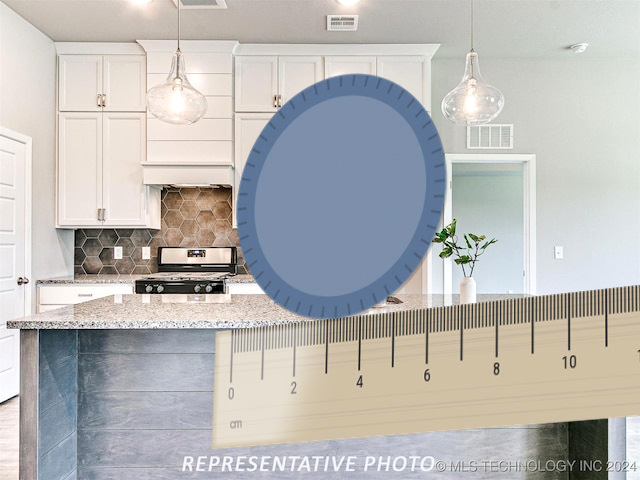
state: 6.5 cm
